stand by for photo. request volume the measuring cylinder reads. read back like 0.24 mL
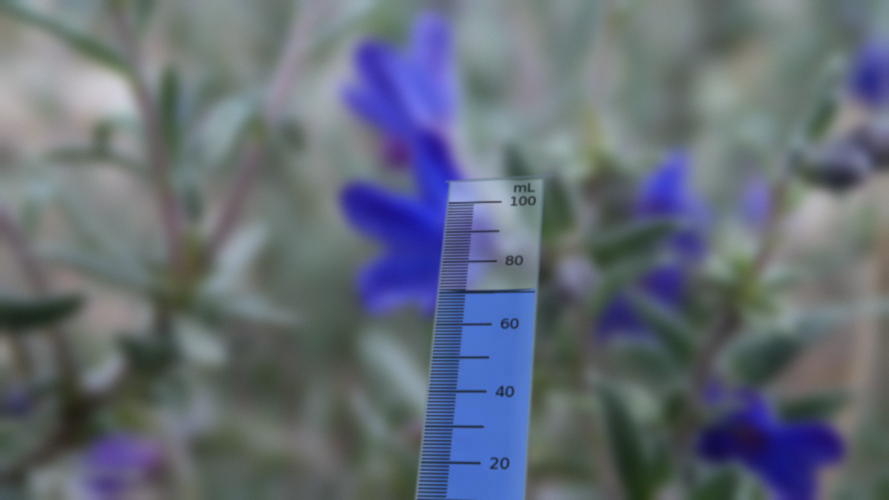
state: 70 mL
